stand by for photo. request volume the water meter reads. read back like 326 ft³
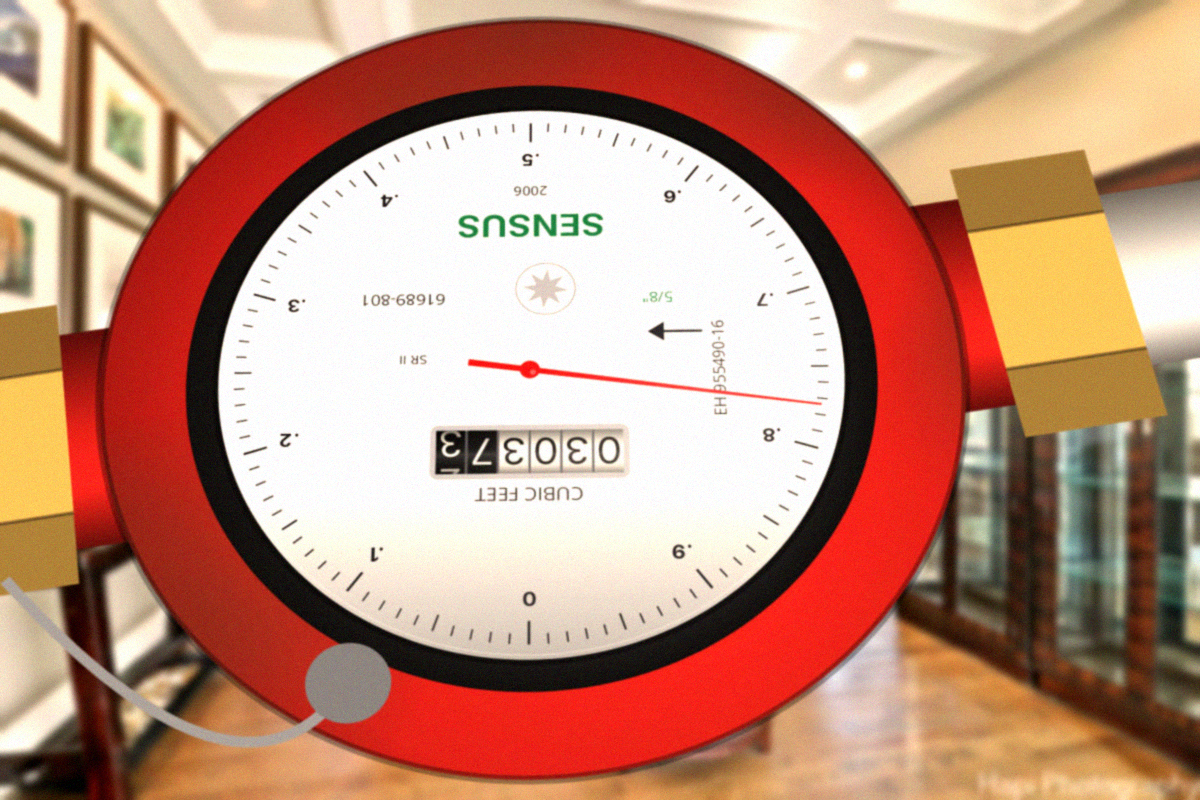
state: 30372.77 ft³
